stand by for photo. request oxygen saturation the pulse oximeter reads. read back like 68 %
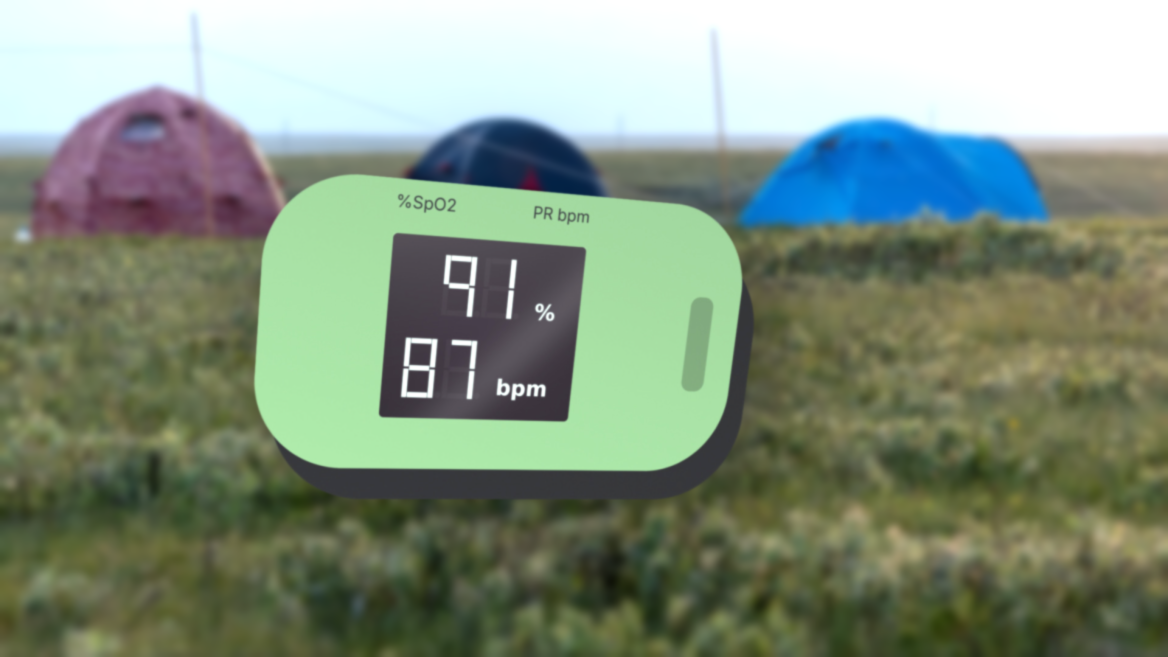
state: 91 %
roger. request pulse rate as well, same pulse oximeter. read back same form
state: 87 bpm
